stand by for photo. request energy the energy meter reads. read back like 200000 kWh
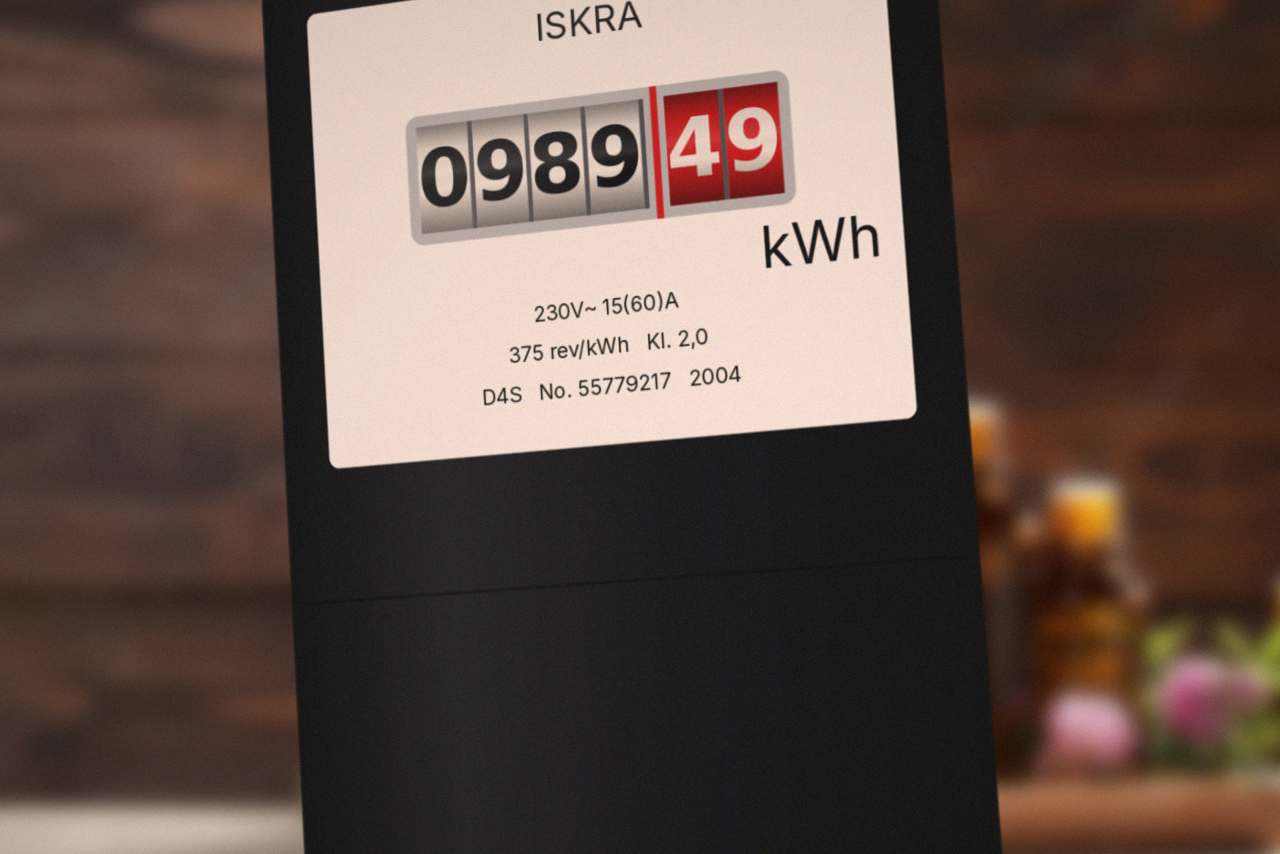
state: 989.49 kWh
